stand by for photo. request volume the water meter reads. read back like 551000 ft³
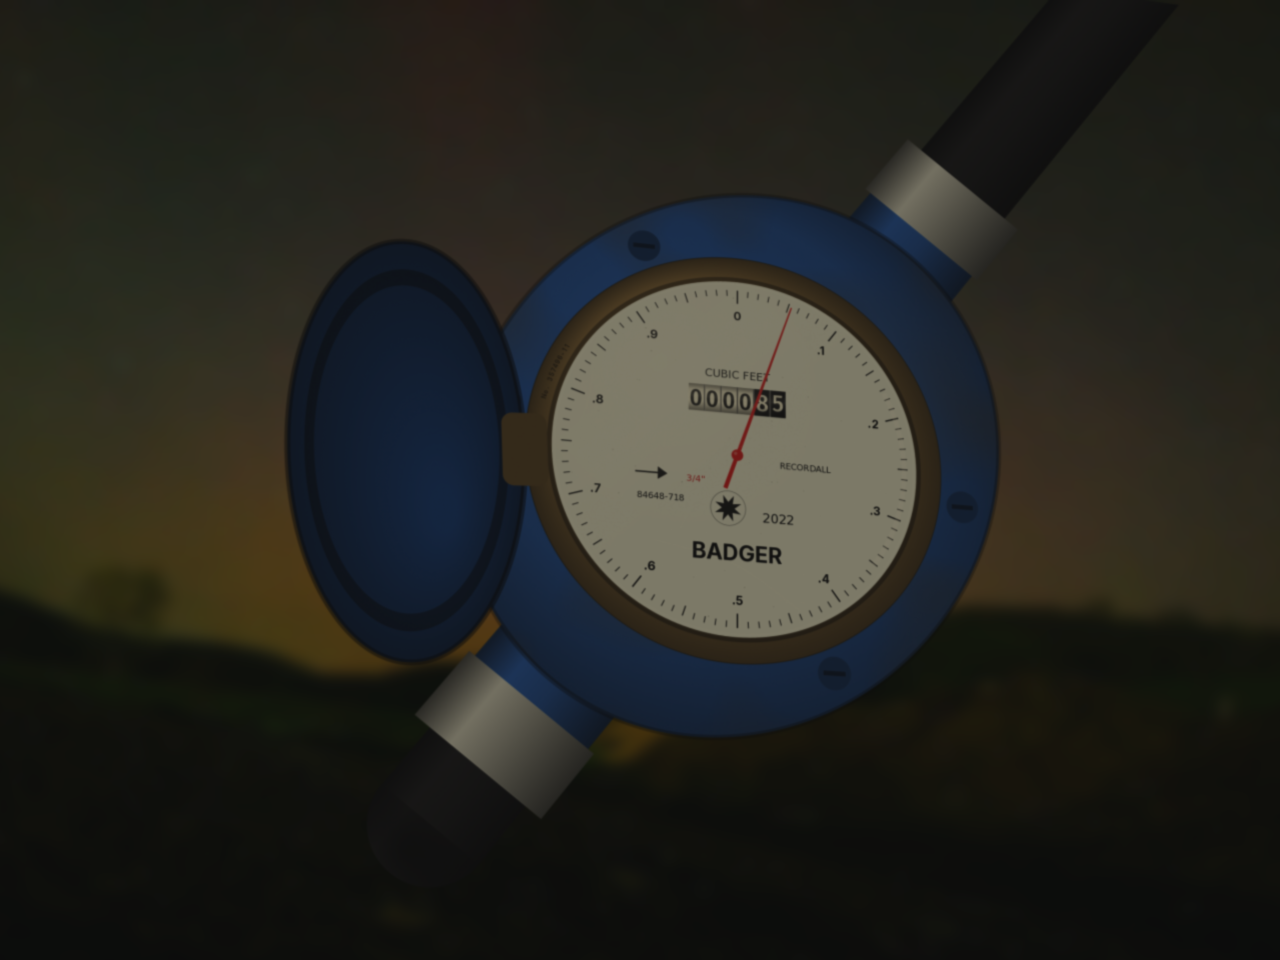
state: 85.05 ft³
